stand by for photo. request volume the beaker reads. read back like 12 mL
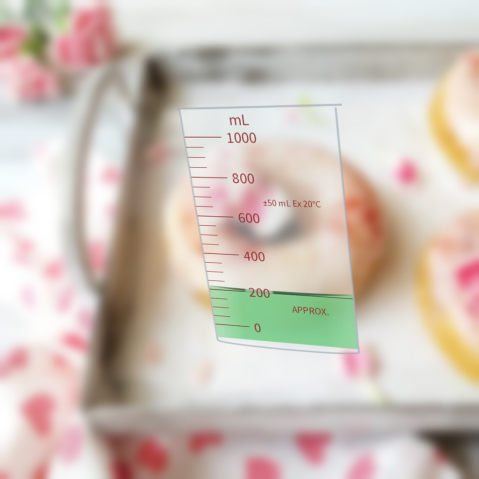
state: 200 mL
